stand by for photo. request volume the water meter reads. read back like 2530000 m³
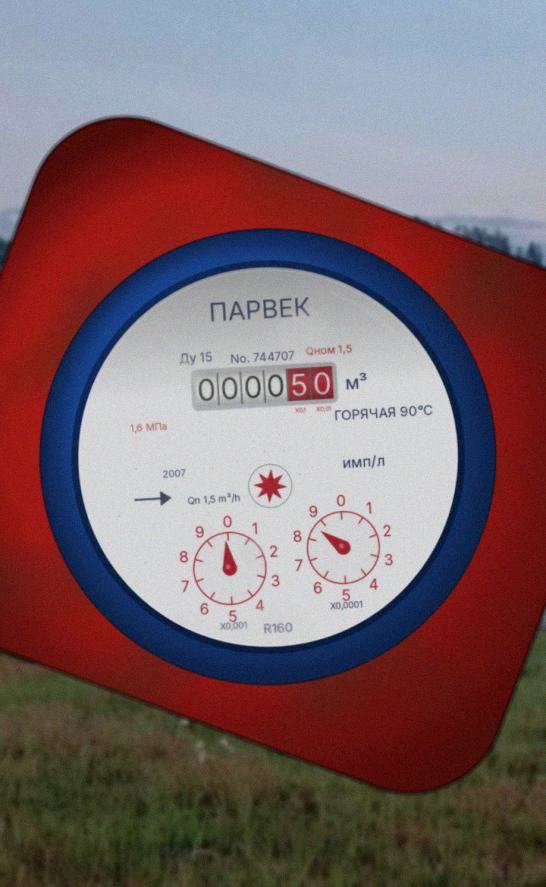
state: 0.4998 m³
